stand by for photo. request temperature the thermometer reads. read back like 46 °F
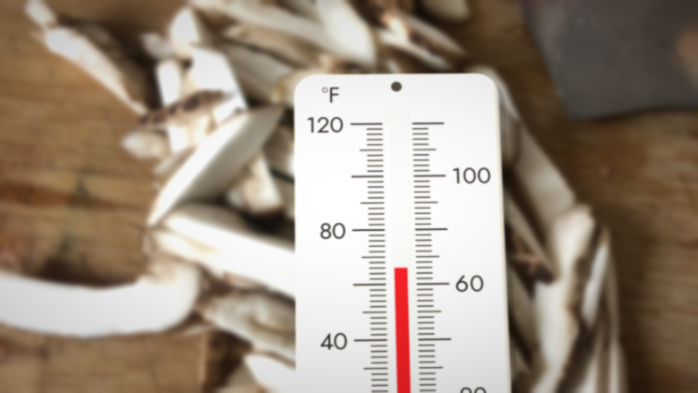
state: 66 °F
